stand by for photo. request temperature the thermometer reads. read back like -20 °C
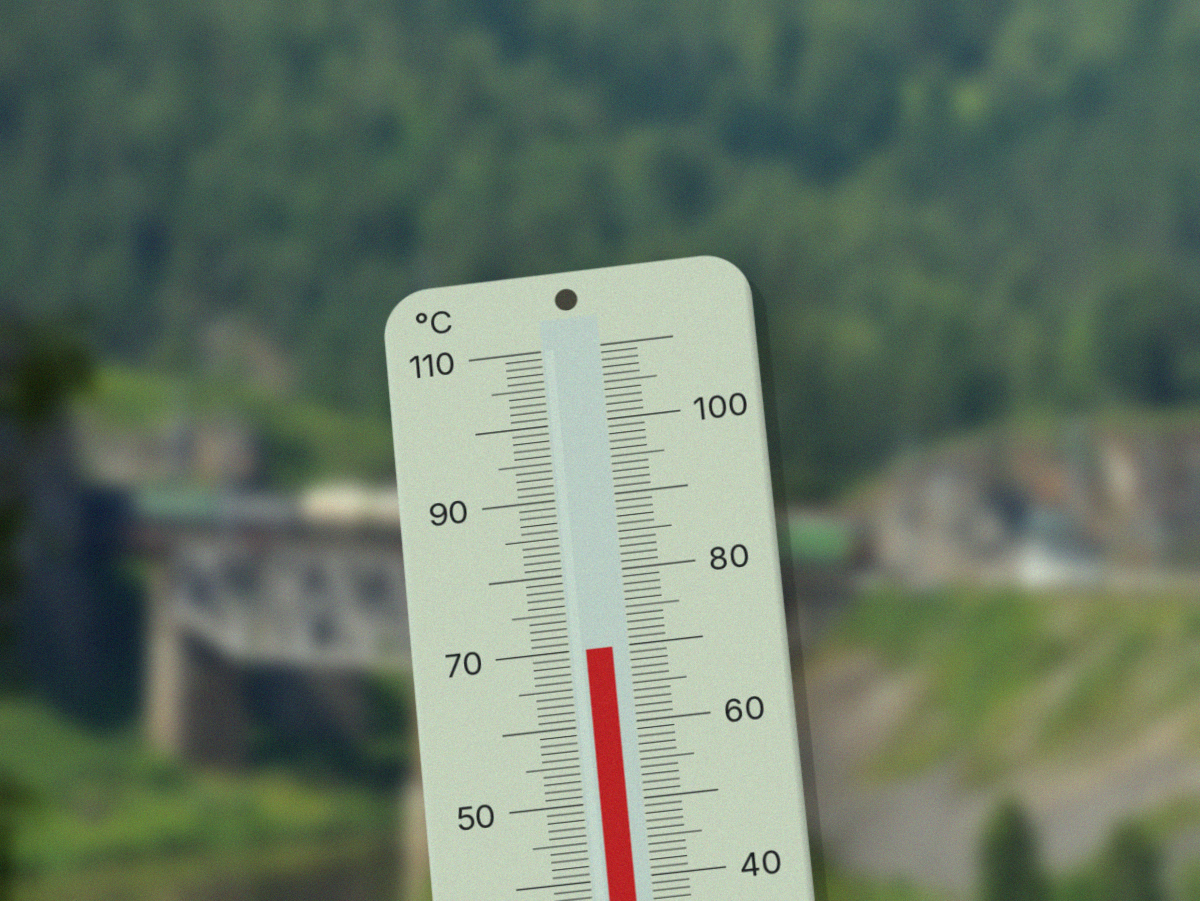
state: 70 °C
